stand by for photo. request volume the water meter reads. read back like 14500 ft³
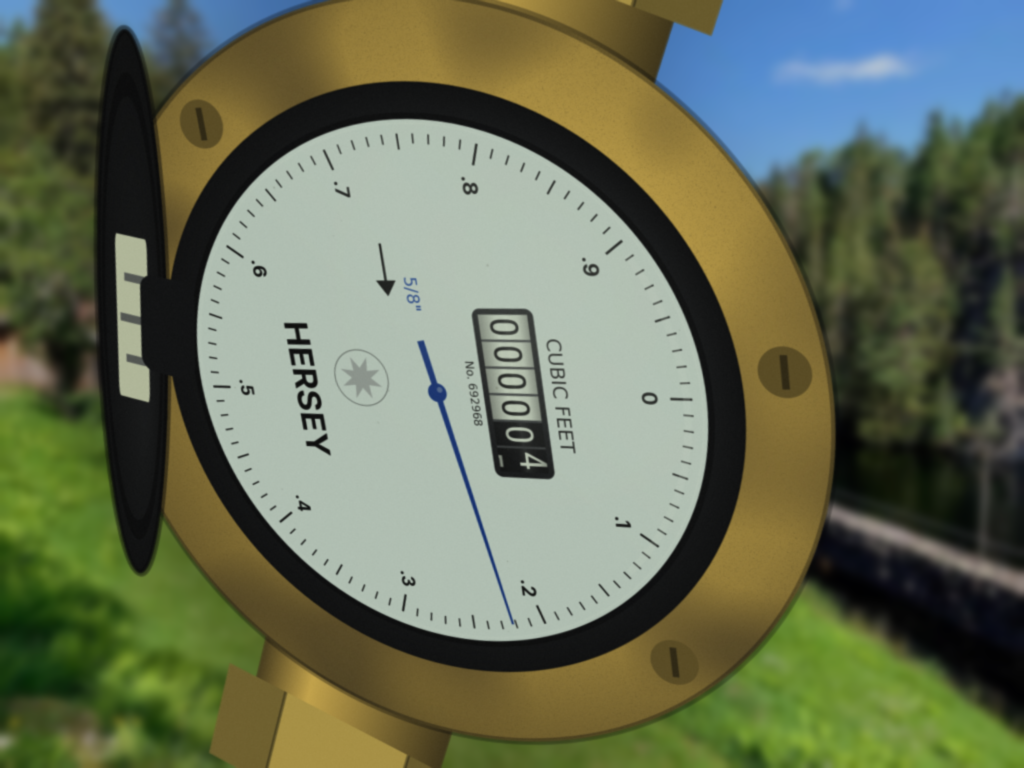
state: 4.22 ft³
